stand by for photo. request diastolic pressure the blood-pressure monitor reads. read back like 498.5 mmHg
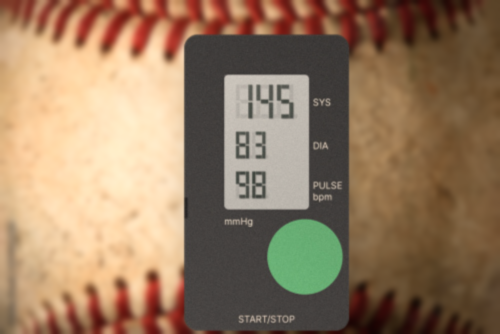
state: 83 mmHg
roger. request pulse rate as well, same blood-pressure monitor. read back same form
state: 98 bpm
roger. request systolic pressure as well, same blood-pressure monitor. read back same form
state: 145 mmHg
